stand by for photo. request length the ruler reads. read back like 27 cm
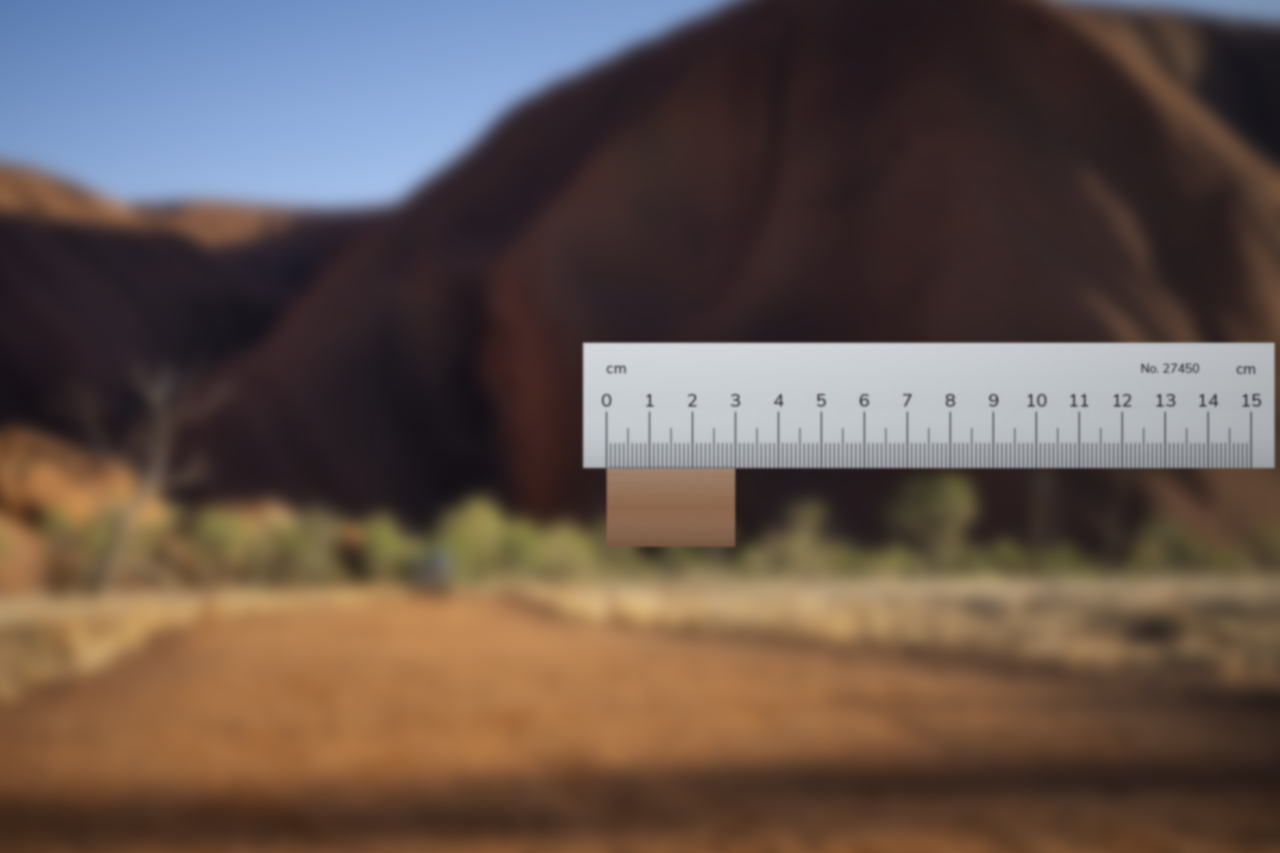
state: 3 cm
